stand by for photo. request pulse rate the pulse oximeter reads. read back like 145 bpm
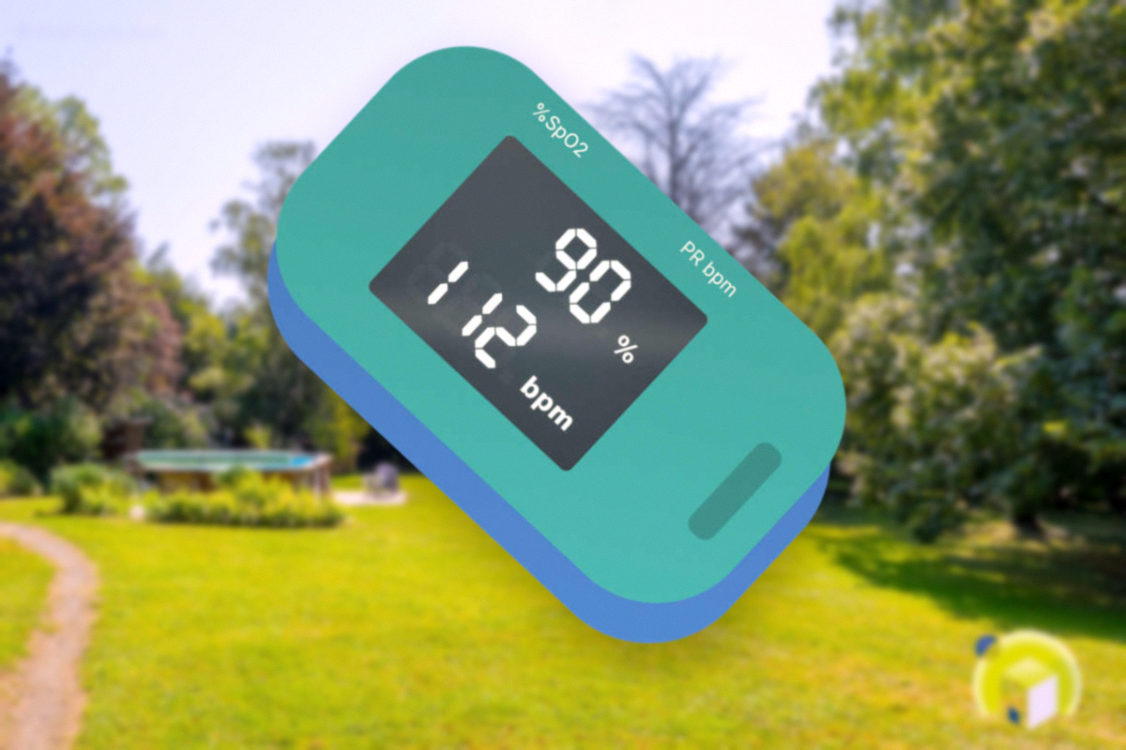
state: 112 bpm
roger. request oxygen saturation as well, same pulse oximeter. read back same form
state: 90 %
